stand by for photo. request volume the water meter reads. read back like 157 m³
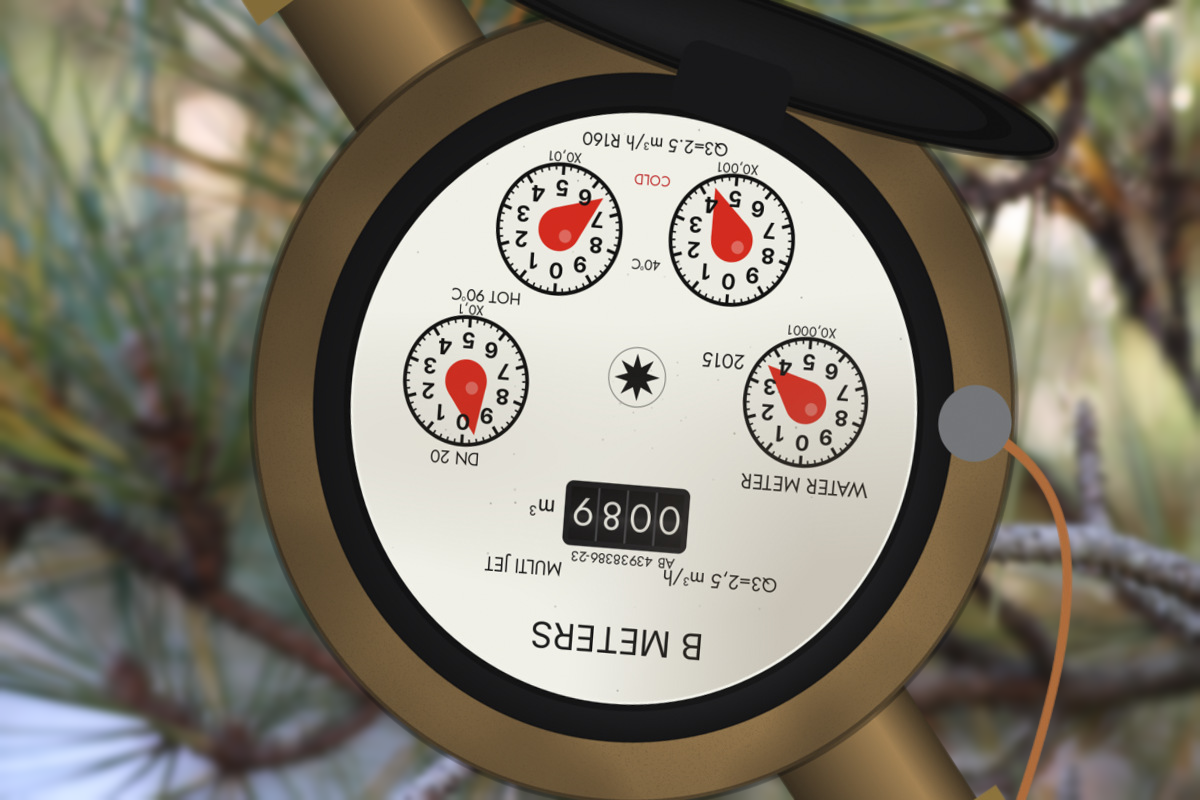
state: 88.9643 m³
